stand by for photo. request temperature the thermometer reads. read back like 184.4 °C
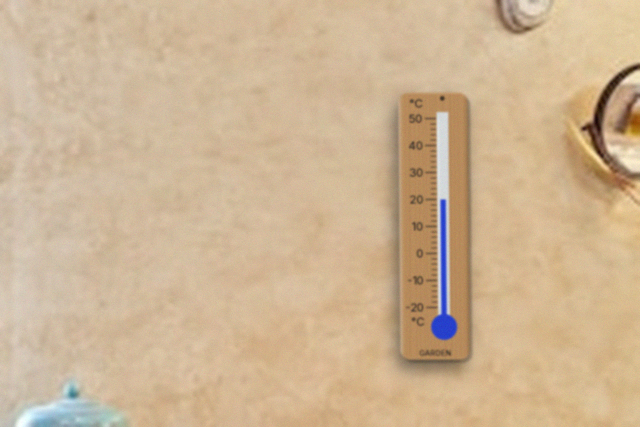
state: 20 °C
